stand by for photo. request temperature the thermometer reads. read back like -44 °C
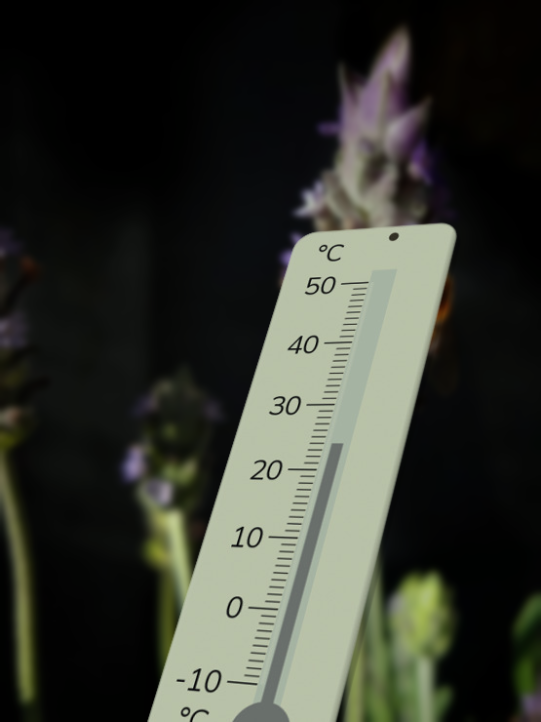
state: 24 °C
